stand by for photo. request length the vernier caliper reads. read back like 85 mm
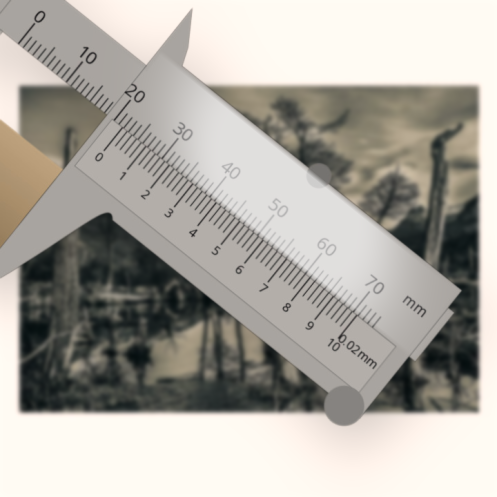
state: 21.8 mm
